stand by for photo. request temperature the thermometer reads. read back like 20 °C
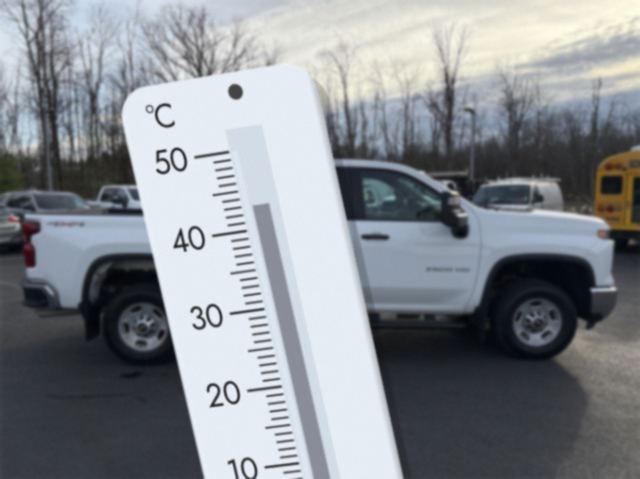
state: 43 °C
